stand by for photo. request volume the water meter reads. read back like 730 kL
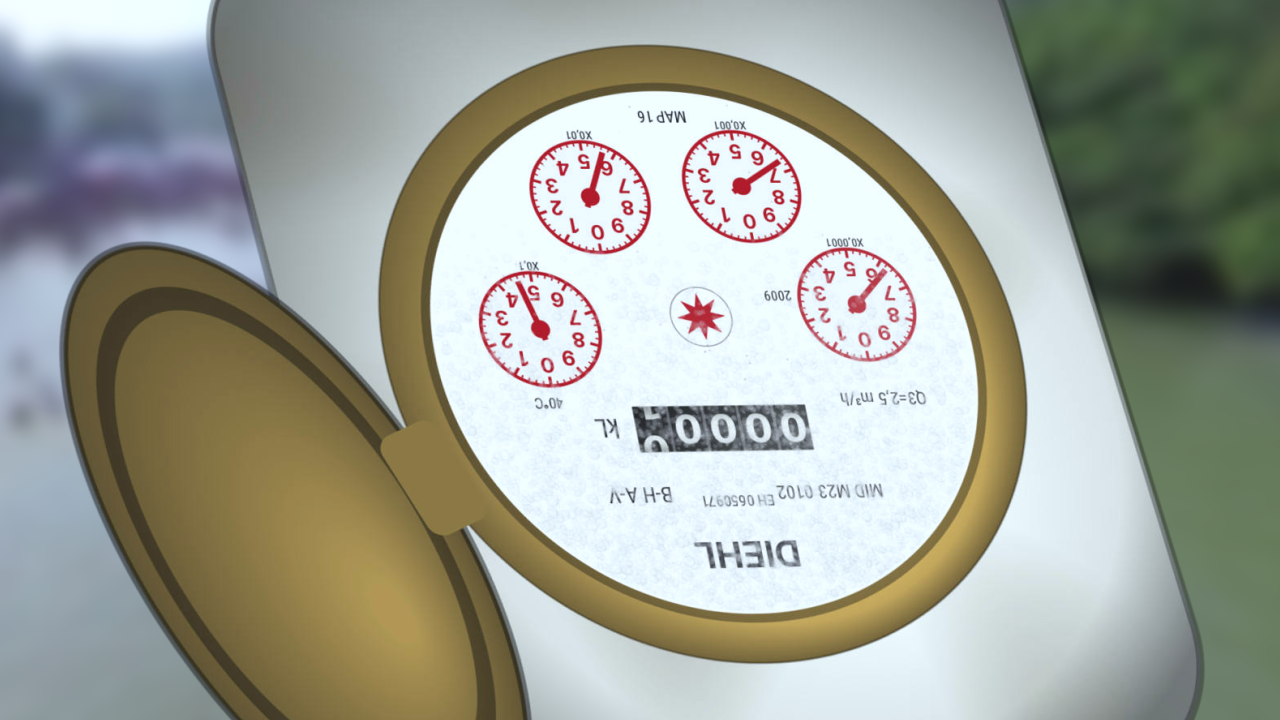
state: 0.4566 kL
